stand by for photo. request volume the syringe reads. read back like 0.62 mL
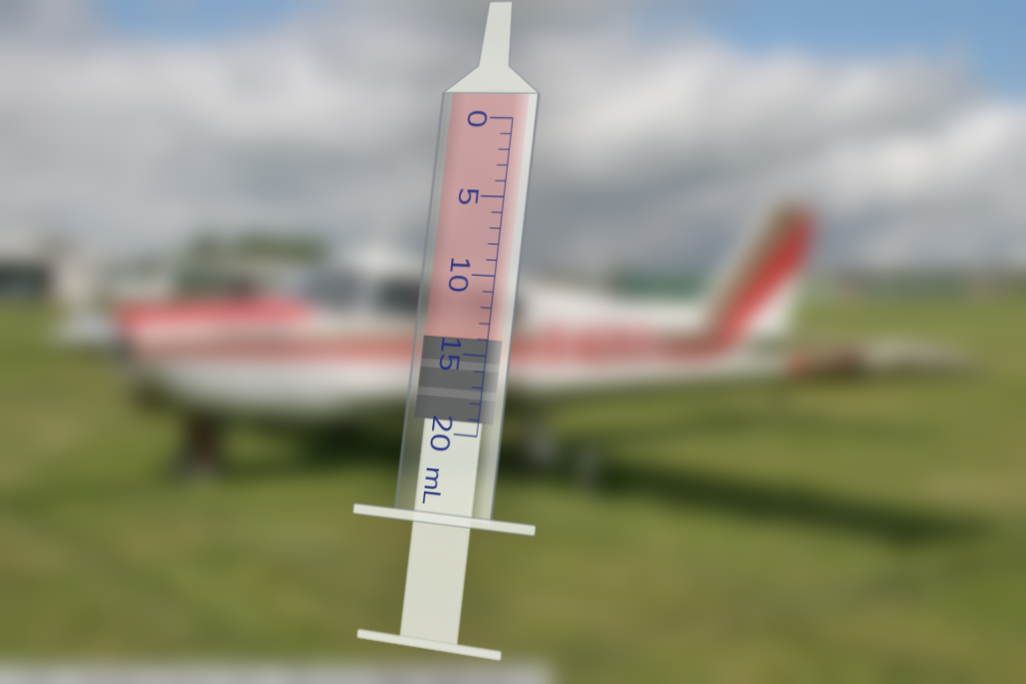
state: 14 mL
